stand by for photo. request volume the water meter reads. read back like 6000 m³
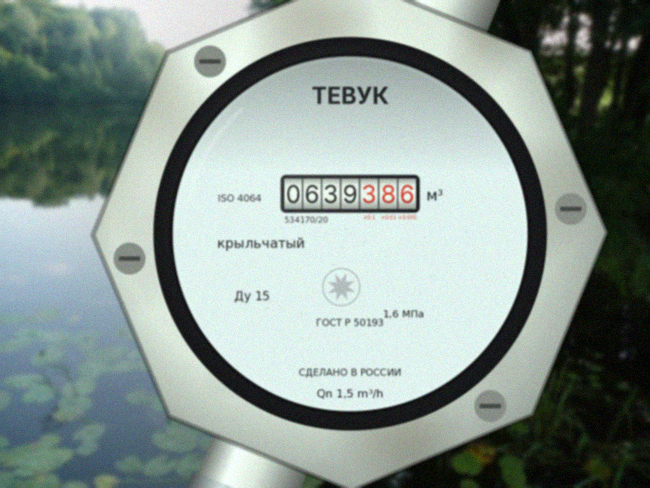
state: 639.386 m³
